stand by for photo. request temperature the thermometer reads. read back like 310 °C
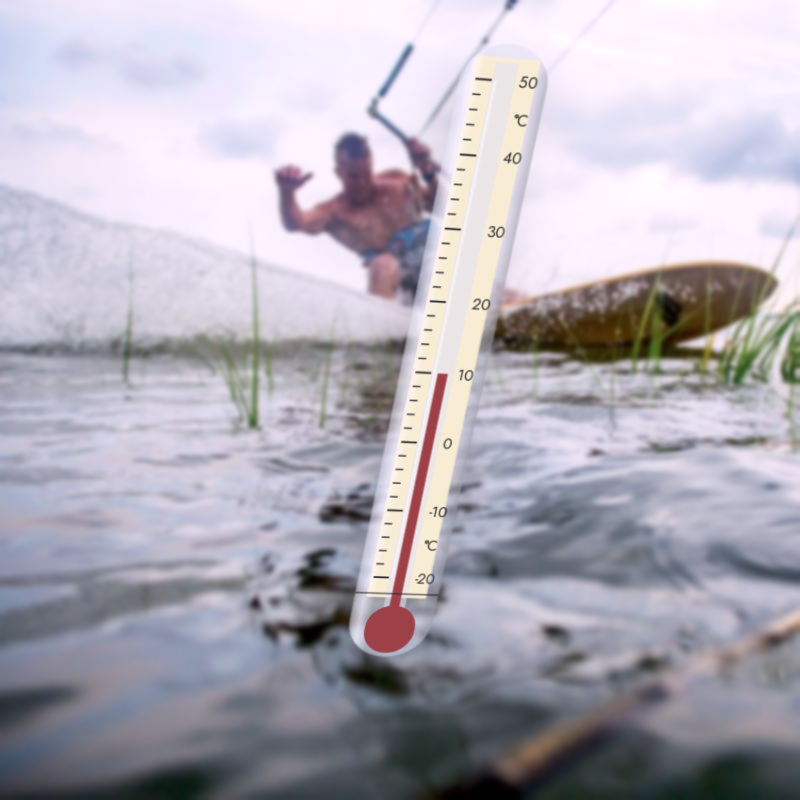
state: 10 °C
